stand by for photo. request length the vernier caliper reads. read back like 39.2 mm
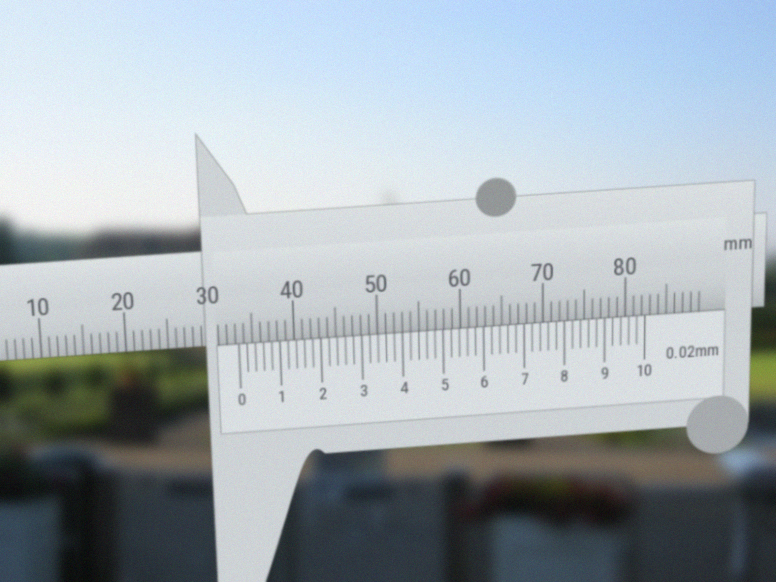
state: 33.4 mm
